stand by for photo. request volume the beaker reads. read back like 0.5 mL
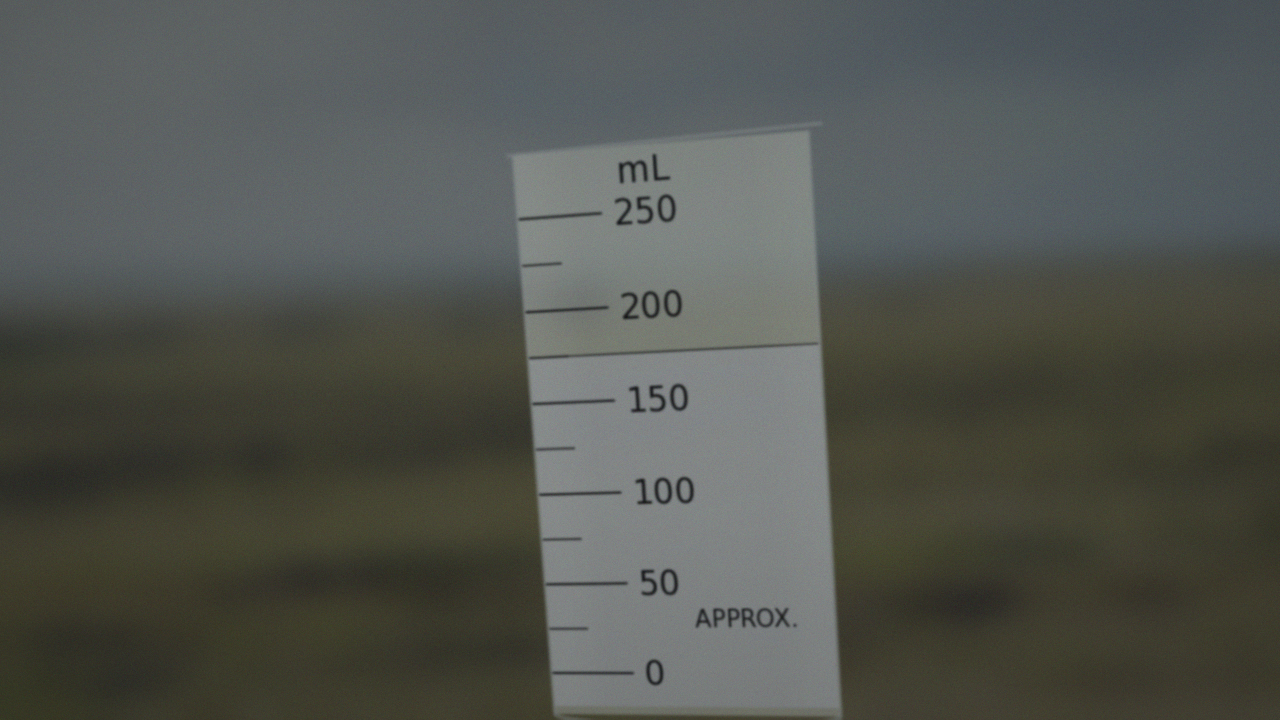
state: 175 mL
